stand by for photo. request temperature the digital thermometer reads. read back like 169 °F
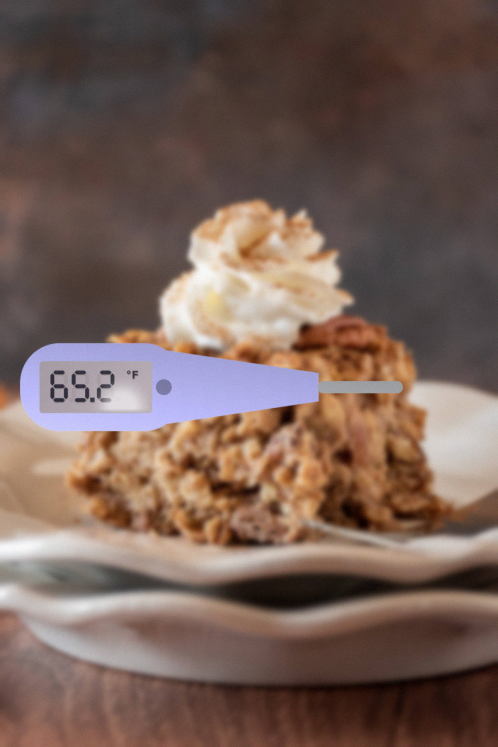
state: 65.2 °F
